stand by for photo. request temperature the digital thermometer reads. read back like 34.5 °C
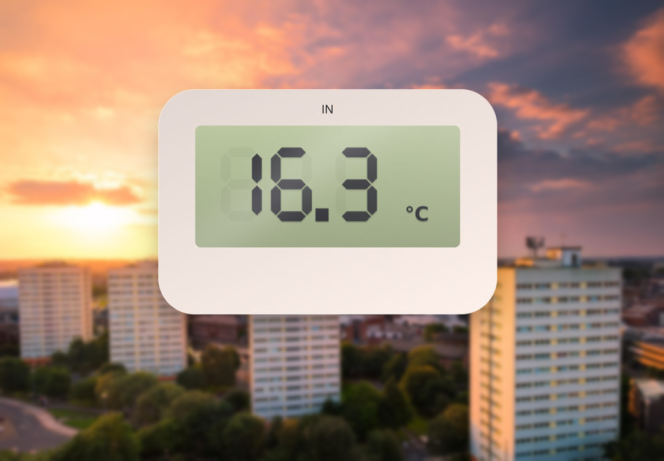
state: 16.3 °C
